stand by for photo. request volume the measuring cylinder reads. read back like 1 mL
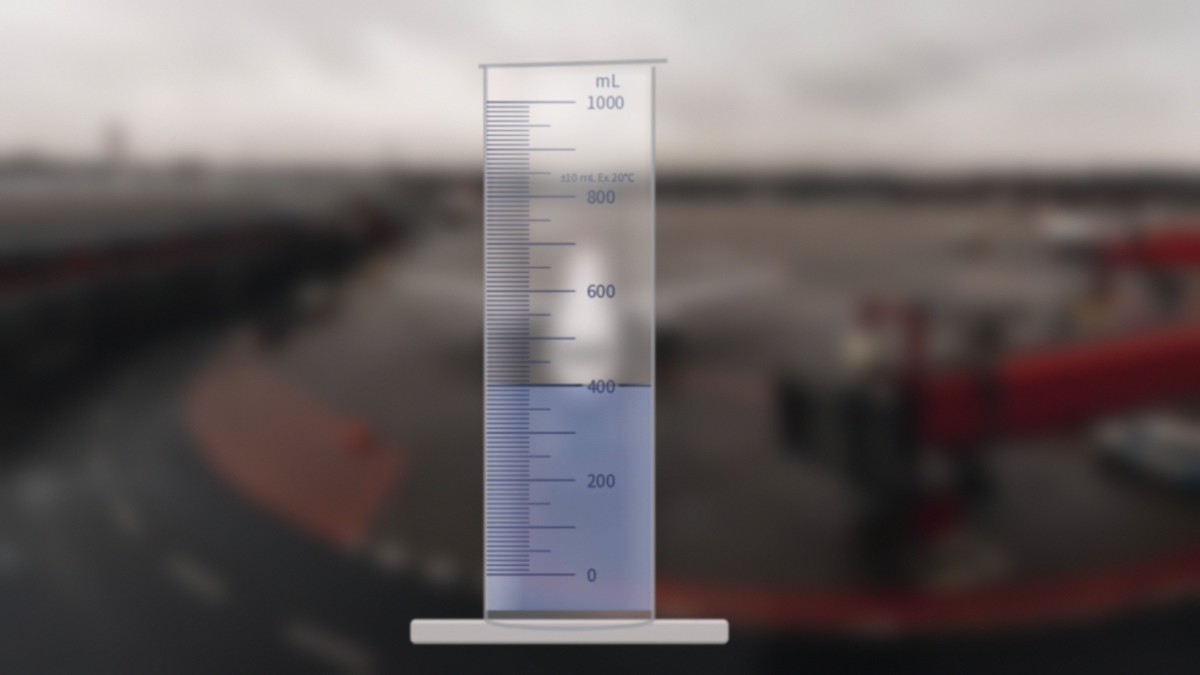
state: 400 mL
